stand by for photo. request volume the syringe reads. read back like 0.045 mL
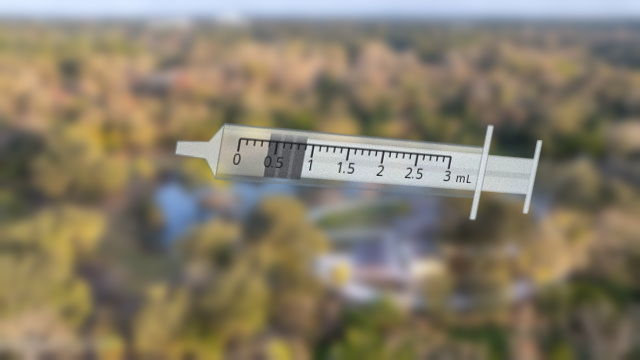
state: 0.4 mL
